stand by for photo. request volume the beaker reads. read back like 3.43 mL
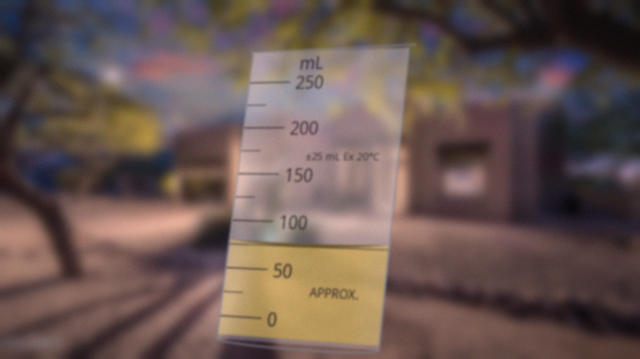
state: 75 mL
